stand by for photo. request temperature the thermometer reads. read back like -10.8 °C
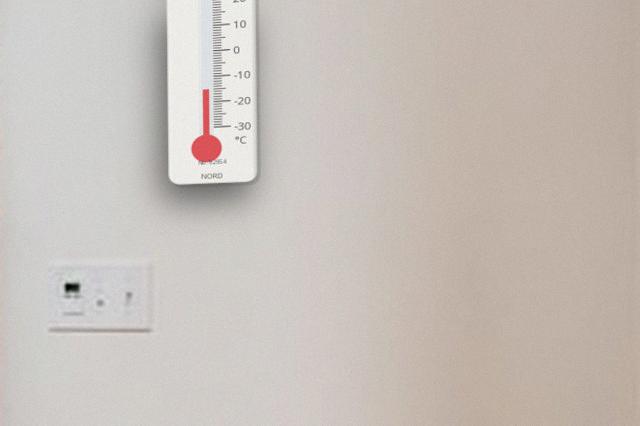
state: -15 °C
